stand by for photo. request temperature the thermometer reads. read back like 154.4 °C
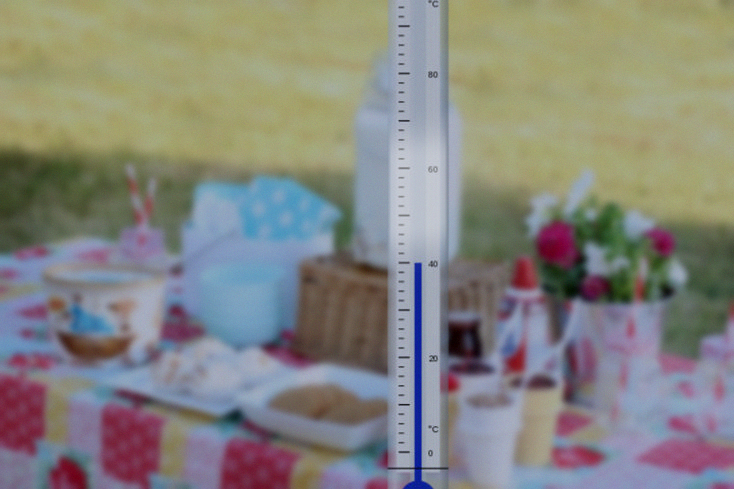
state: 40 °C
